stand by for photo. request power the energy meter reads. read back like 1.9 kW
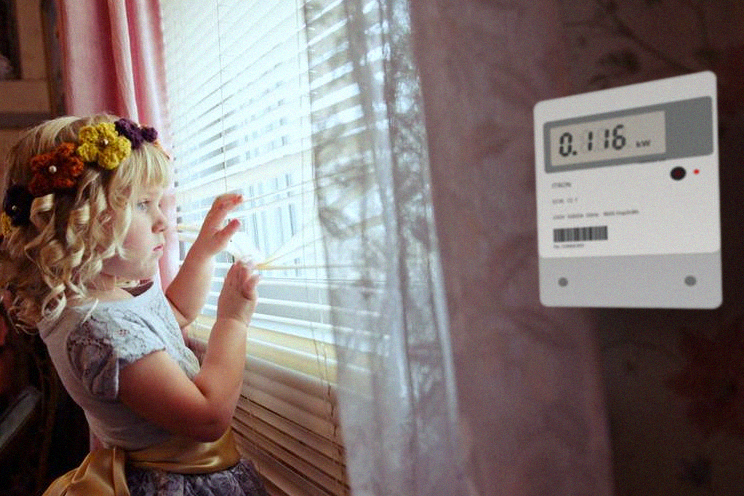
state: 0.116 kW
